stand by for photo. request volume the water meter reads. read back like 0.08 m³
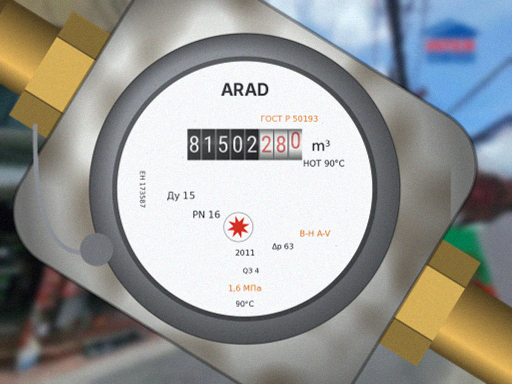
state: 81502.280 m³
